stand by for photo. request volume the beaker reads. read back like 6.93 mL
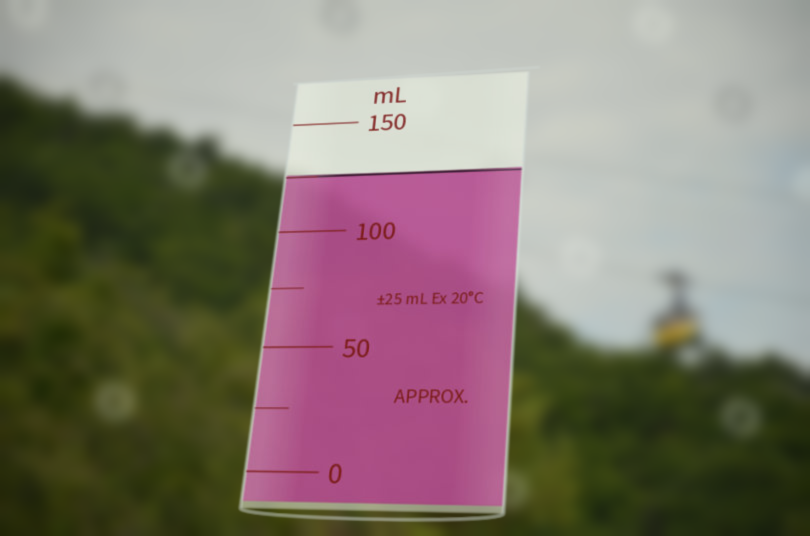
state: 125 mL
